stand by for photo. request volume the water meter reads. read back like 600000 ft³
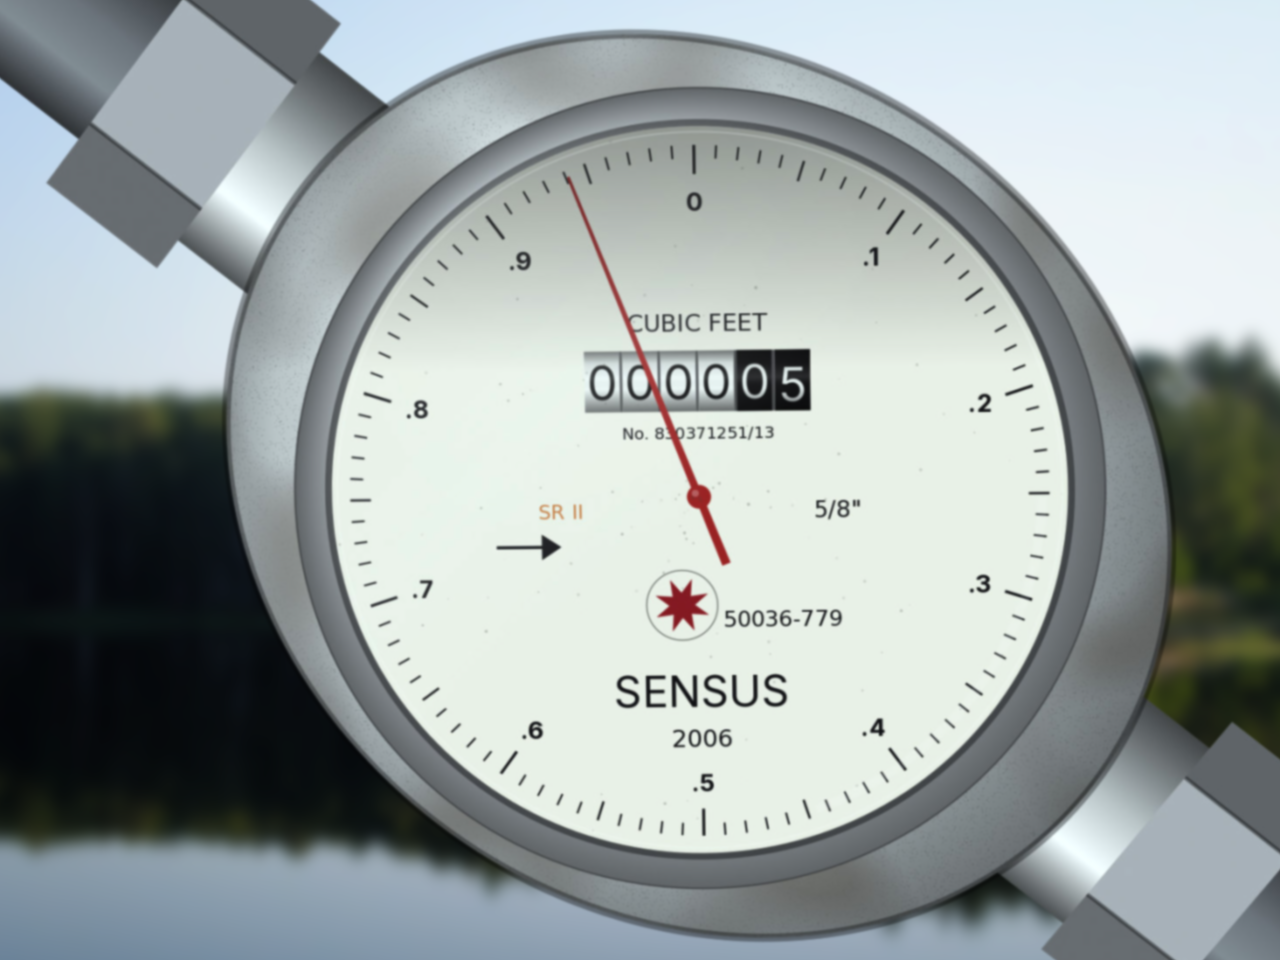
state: 4.94 ft³
